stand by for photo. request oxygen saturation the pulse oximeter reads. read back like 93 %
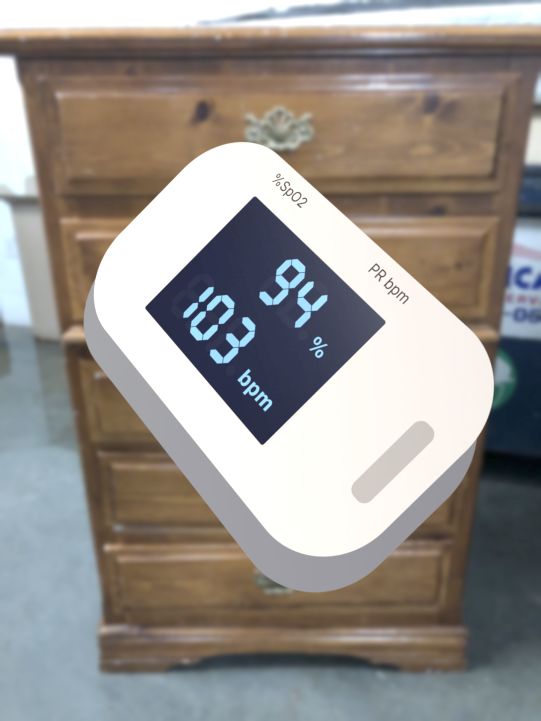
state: 94 %
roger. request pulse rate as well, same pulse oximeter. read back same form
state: 103 bpm
